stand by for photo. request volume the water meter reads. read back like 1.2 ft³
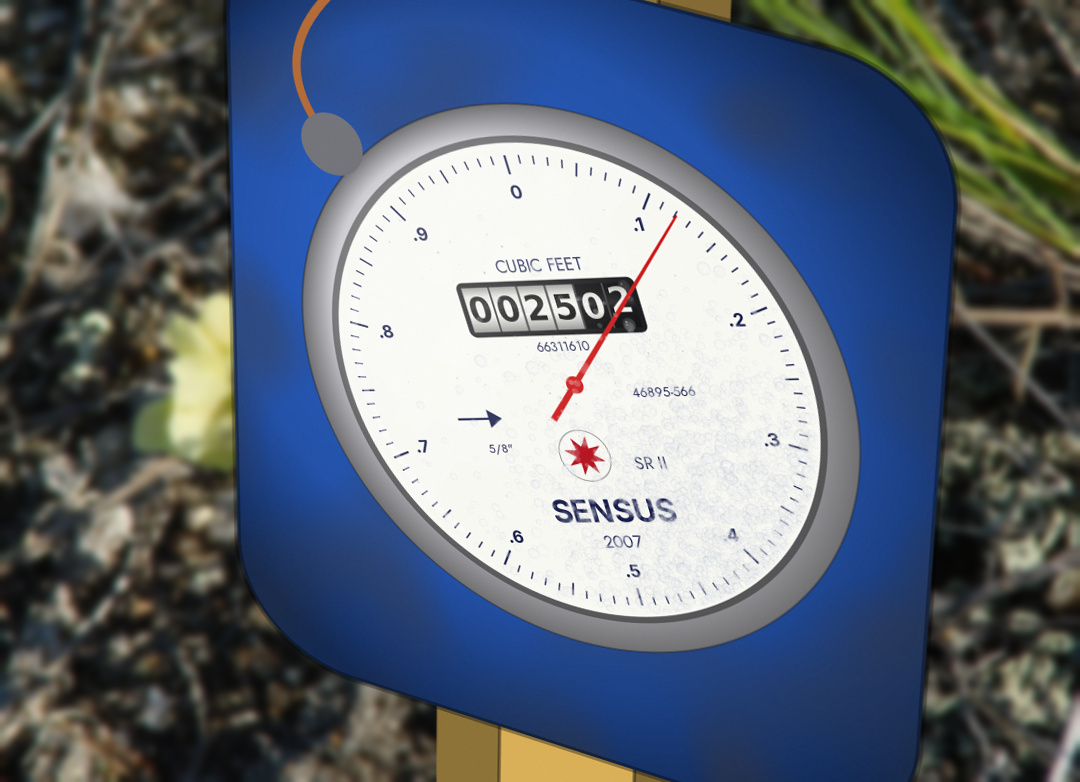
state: 2502.12 ft³
